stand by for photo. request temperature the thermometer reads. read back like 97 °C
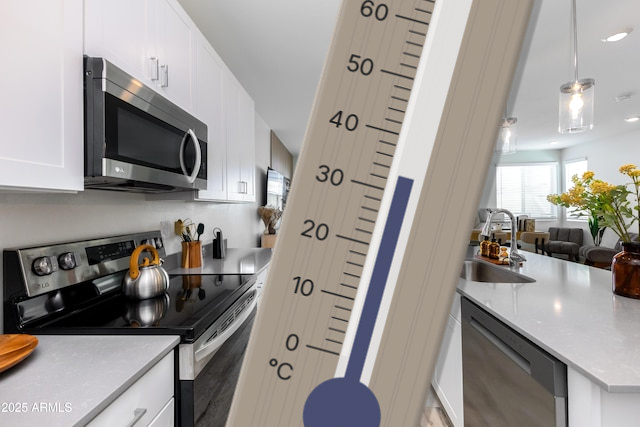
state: 33 °C
